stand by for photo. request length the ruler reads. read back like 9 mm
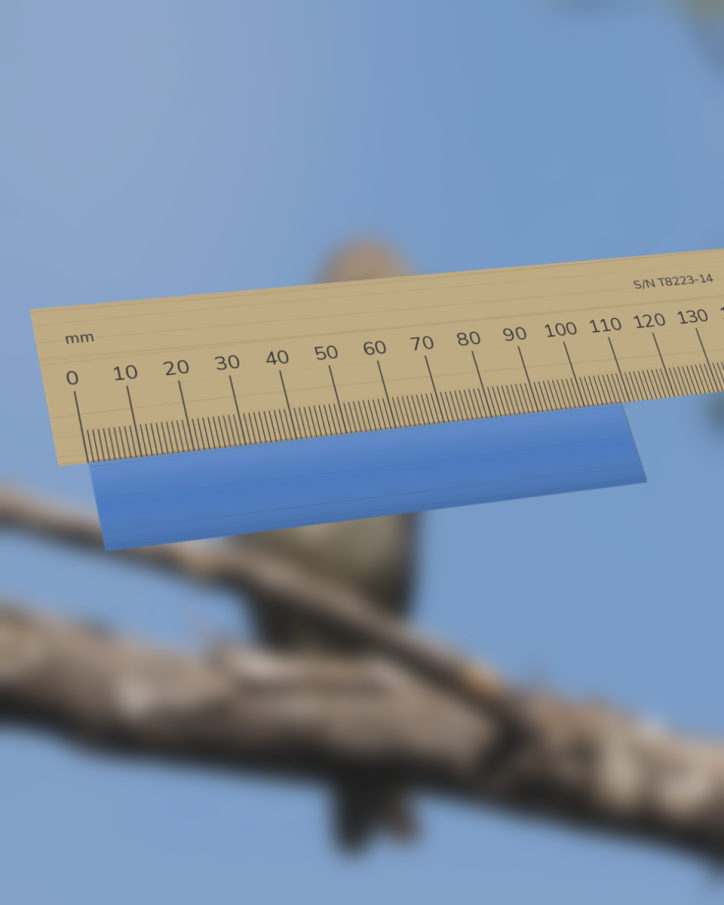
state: 108 mm
